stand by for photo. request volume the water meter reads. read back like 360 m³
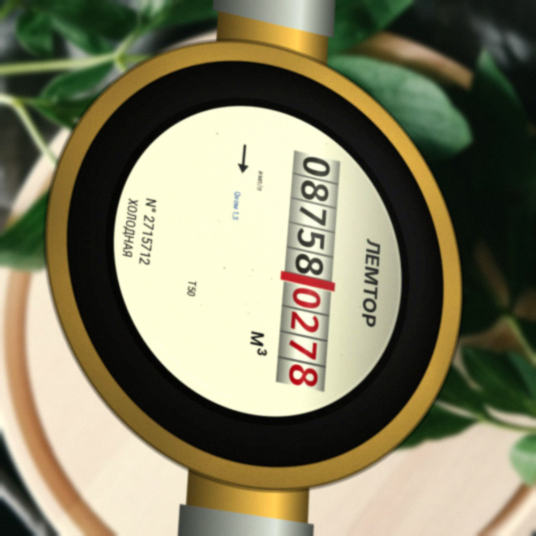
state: 8758.0278 m³
